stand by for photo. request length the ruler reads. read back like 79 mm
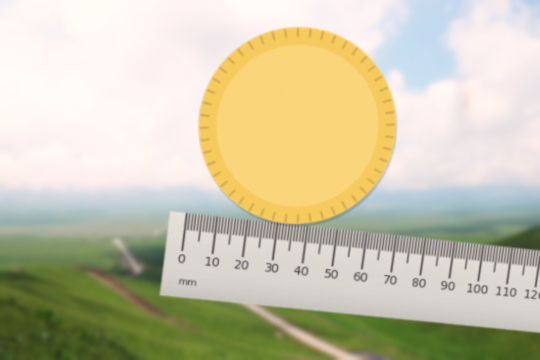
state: 65 mm
